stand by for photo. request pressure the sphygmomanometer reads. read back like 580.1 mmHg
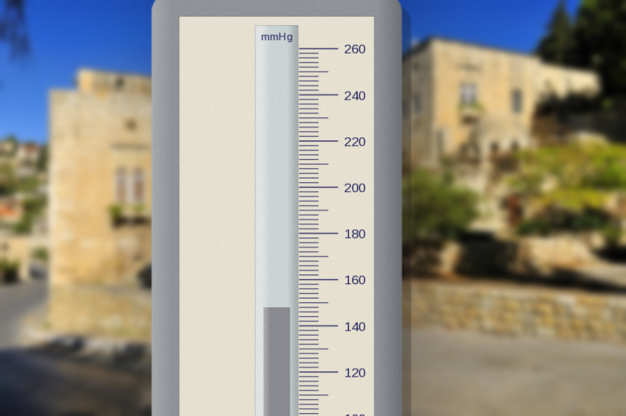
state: 148 mmHg
